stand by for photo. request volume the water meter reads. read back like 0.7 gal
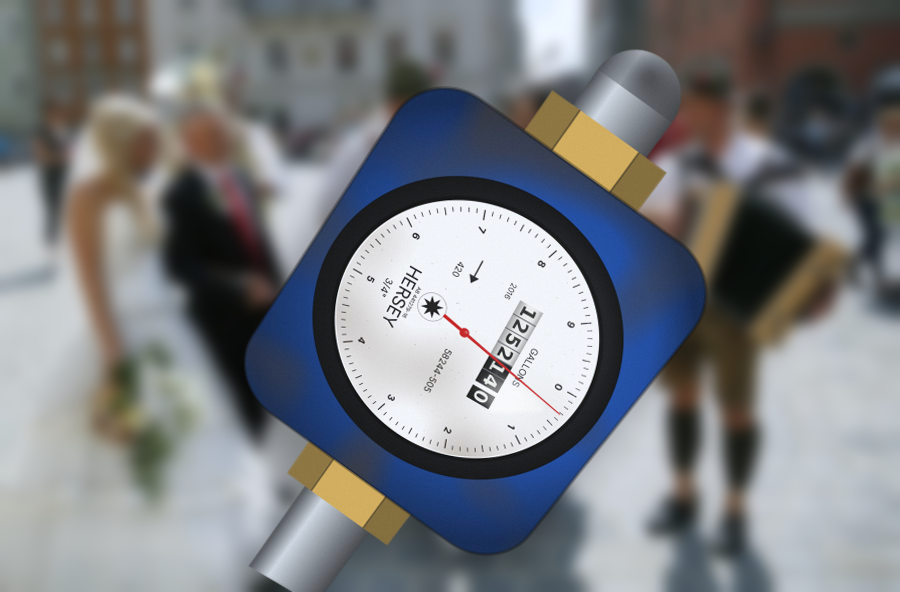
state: 1252140.3 gal
